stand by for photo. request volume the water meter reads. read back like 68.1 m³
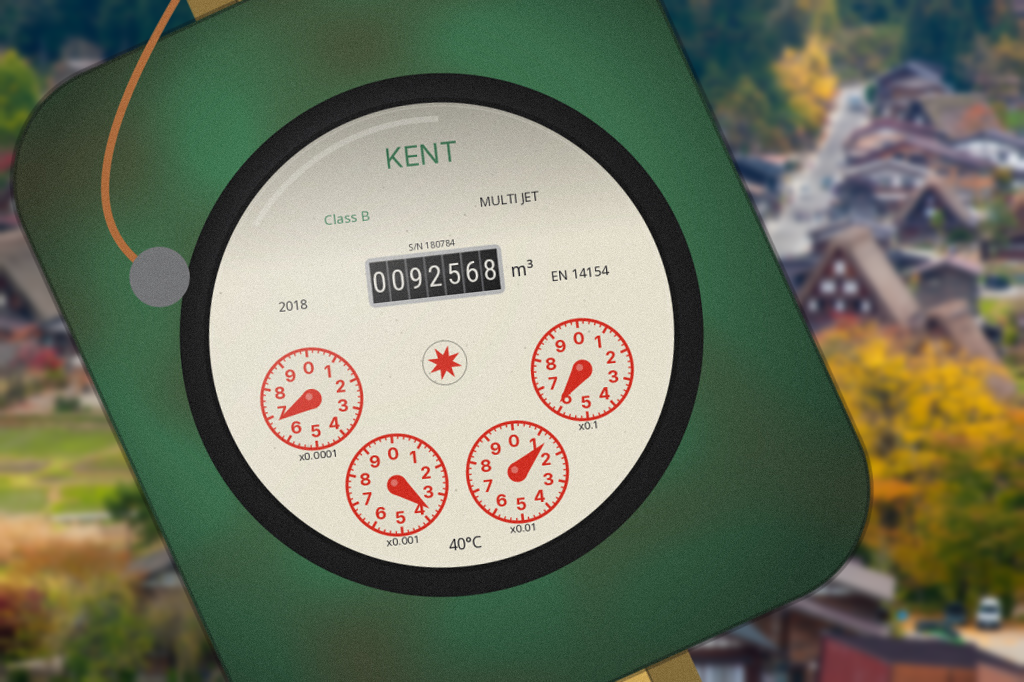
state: 92568.6136 m³
